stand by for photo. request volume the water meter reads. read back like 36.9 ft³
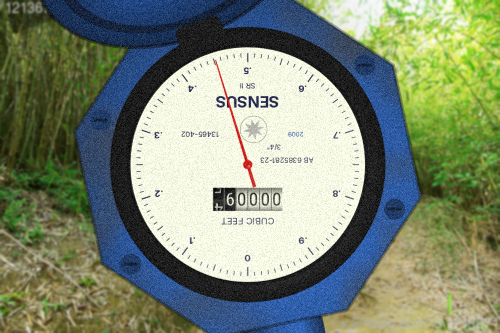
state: 94.45 ft³
